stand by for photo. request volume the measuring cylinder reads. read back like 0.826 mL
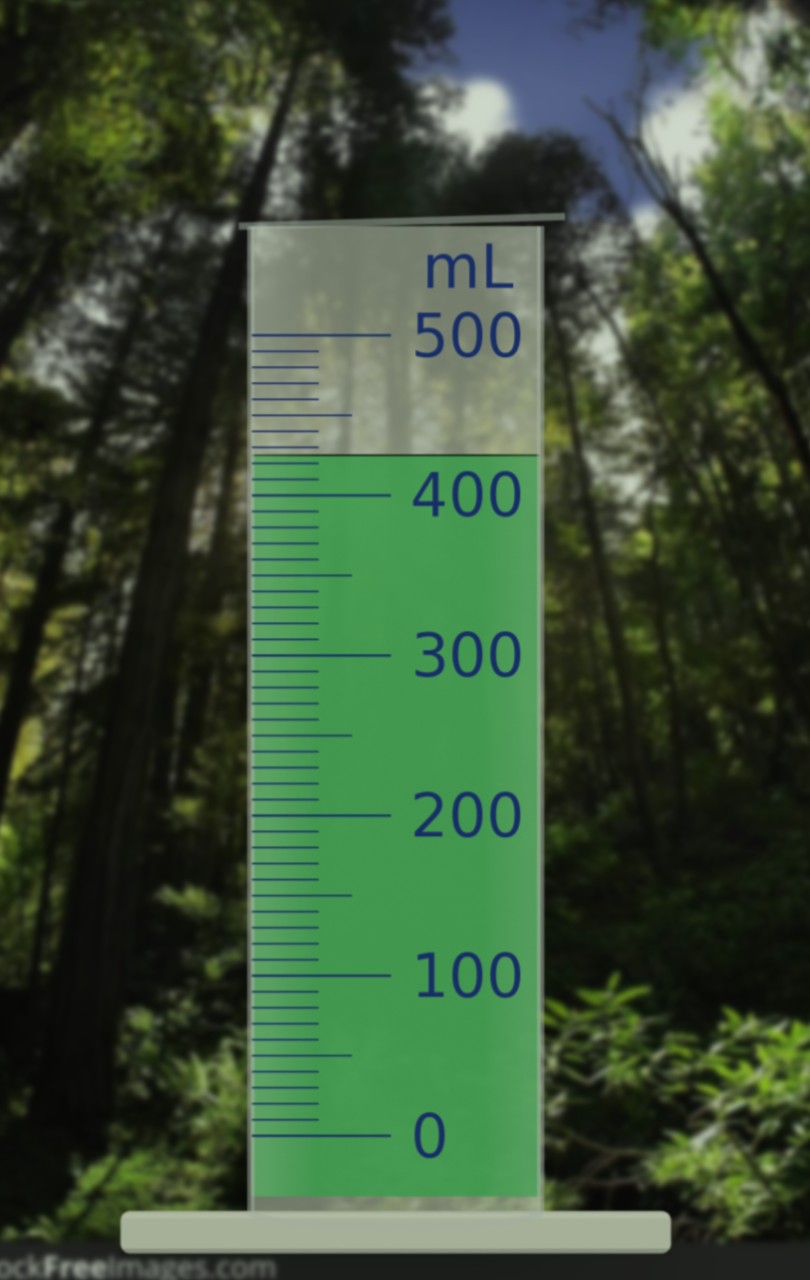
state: 425 mL
